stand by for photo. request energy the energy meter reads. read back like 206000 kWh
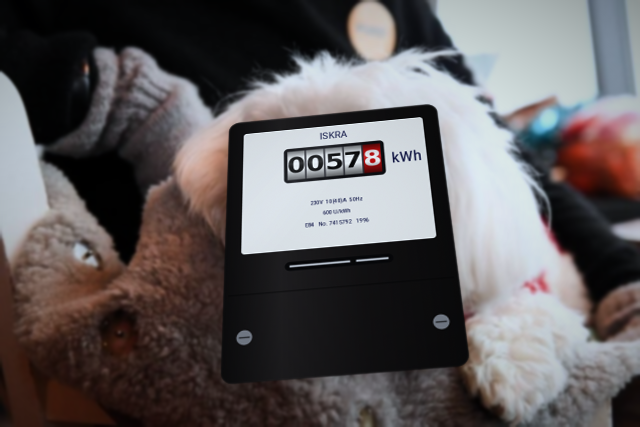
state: 57.8 kWh
